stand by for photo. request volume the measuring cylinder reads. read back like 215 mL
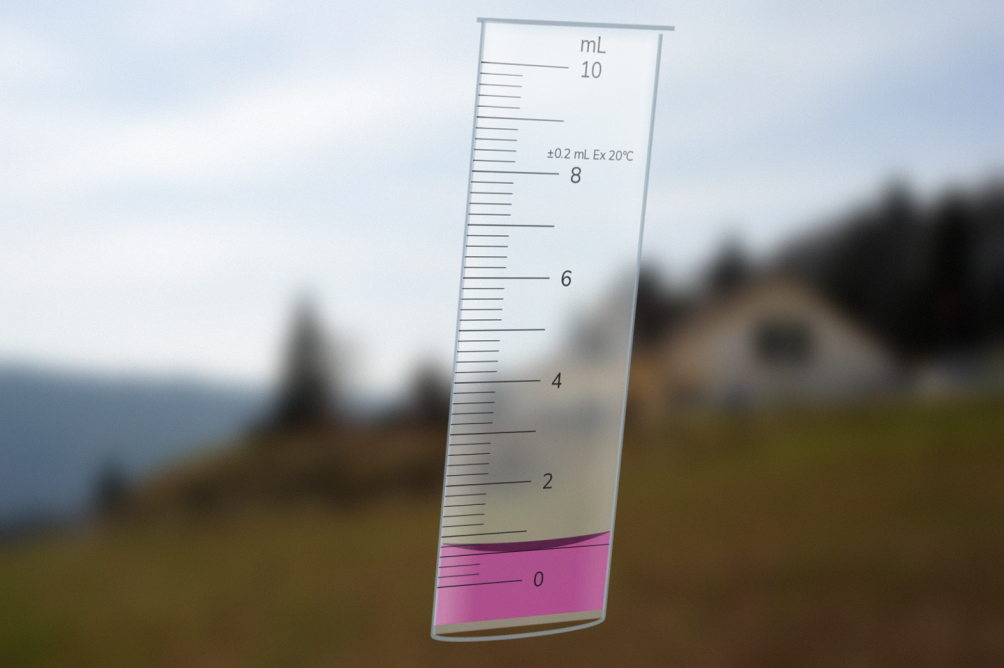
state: 0.6 mL
